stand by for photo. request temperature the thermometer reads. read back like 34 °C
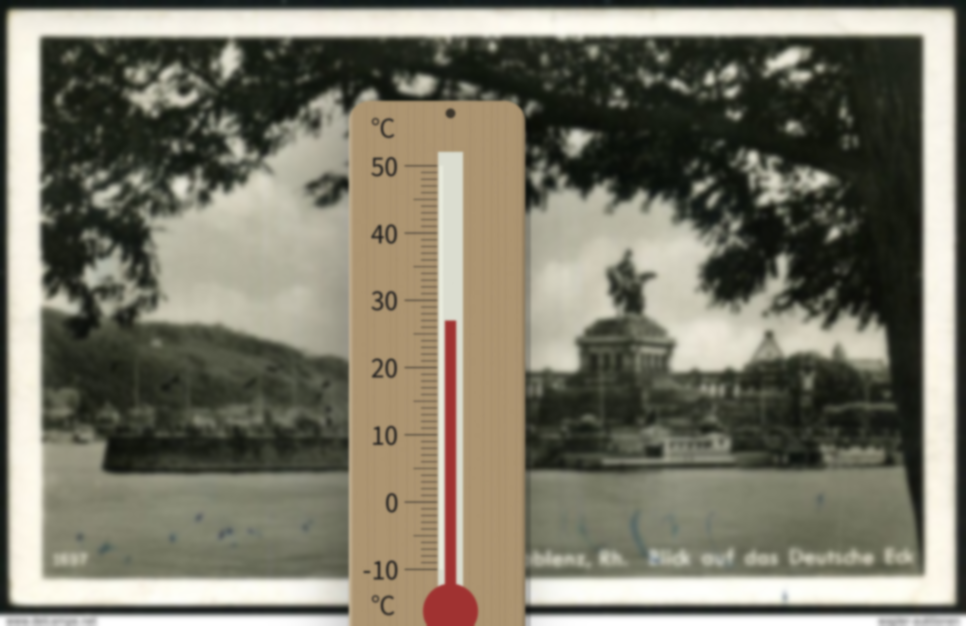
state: 27 °C
